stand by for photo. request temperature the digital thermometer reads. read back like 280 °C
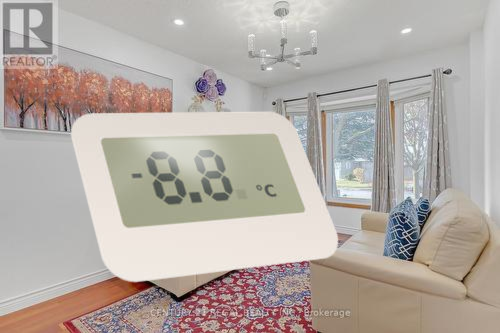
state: -8.8 °C
